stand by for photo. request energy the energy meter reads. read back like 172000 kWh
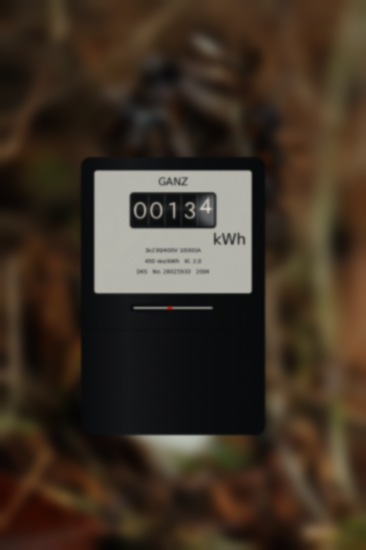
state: 134 kWh
